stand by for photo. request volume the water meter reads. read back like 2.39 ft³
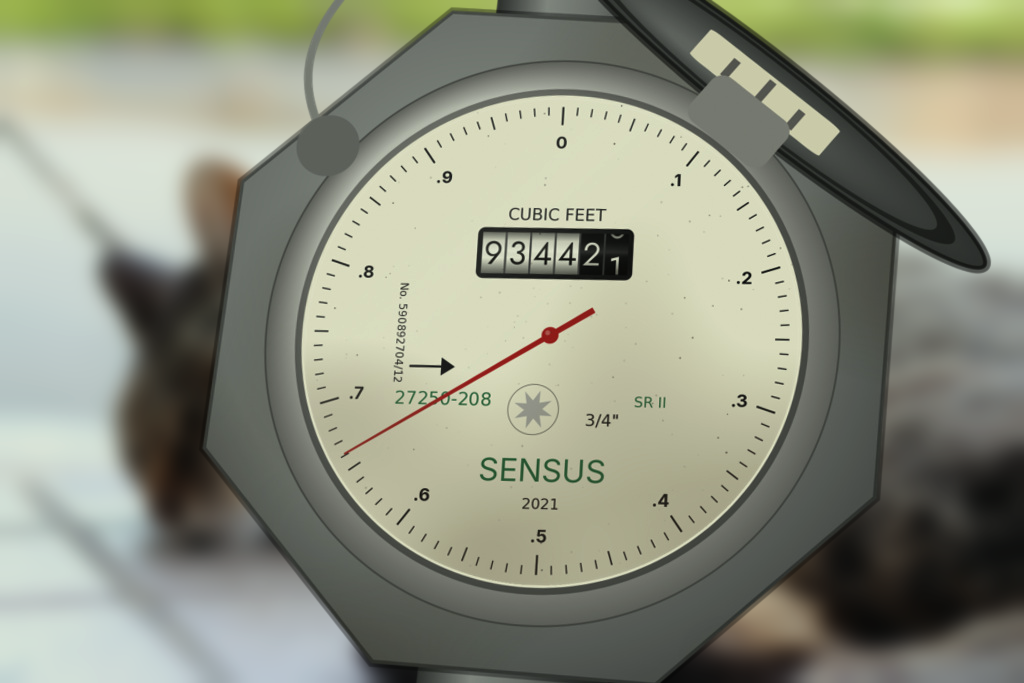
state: 934420.66 ft³
